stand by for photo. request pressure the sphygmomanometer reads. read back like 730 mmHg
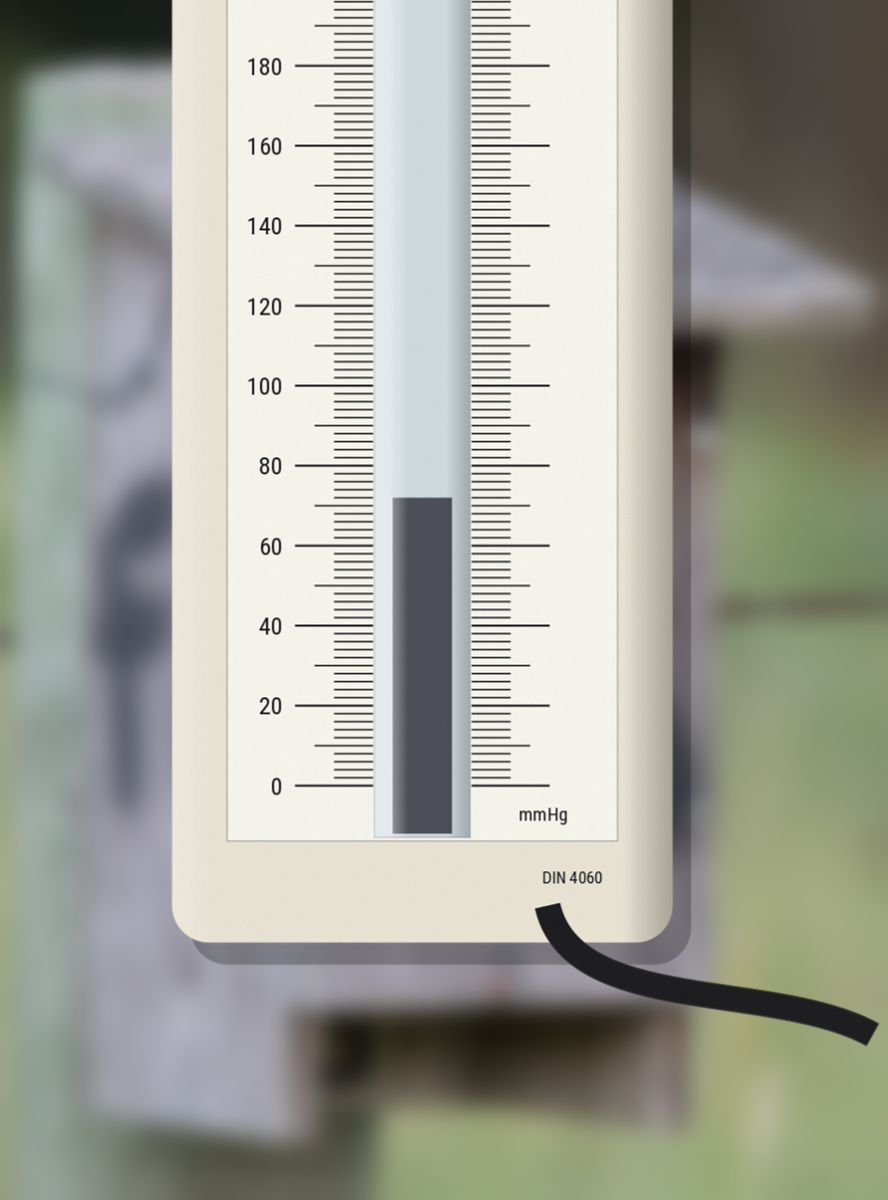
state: 72 mmHg
